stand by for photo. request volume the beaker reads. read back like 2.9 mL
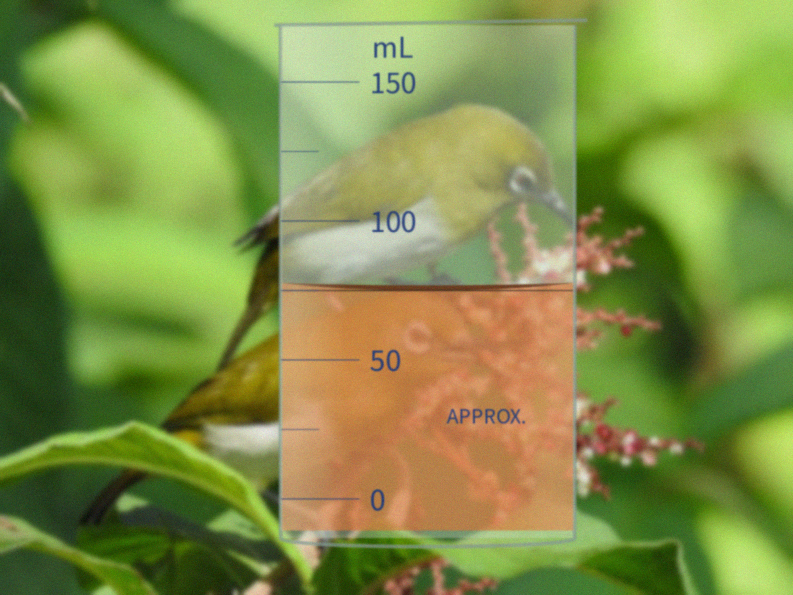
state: 75 mL
